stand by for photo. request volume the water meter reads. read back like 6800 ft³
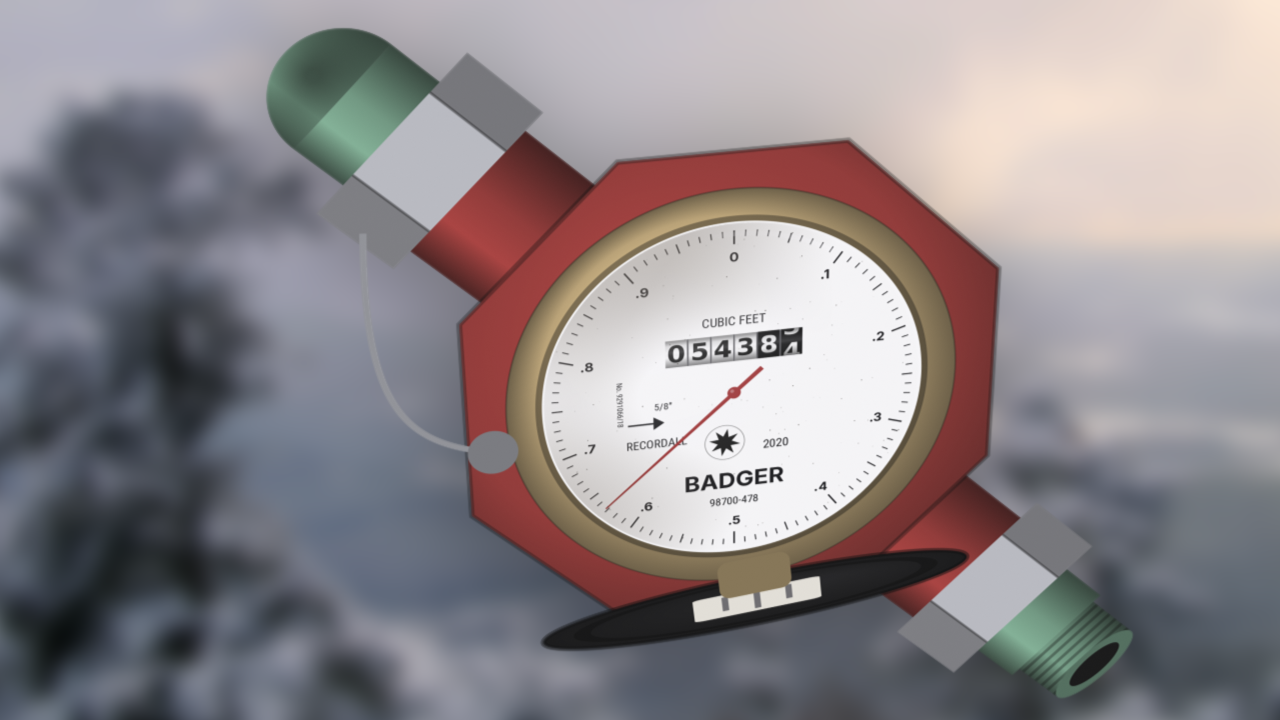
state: 54383.63 ft³
